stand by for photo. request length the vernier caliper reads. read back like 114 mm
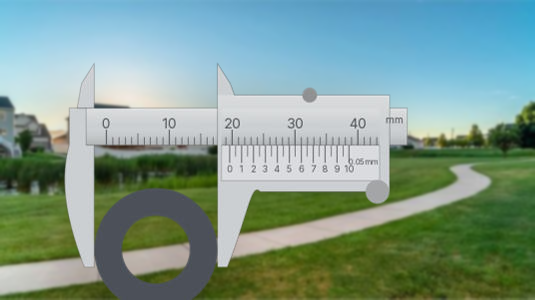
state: 19.6 mm
